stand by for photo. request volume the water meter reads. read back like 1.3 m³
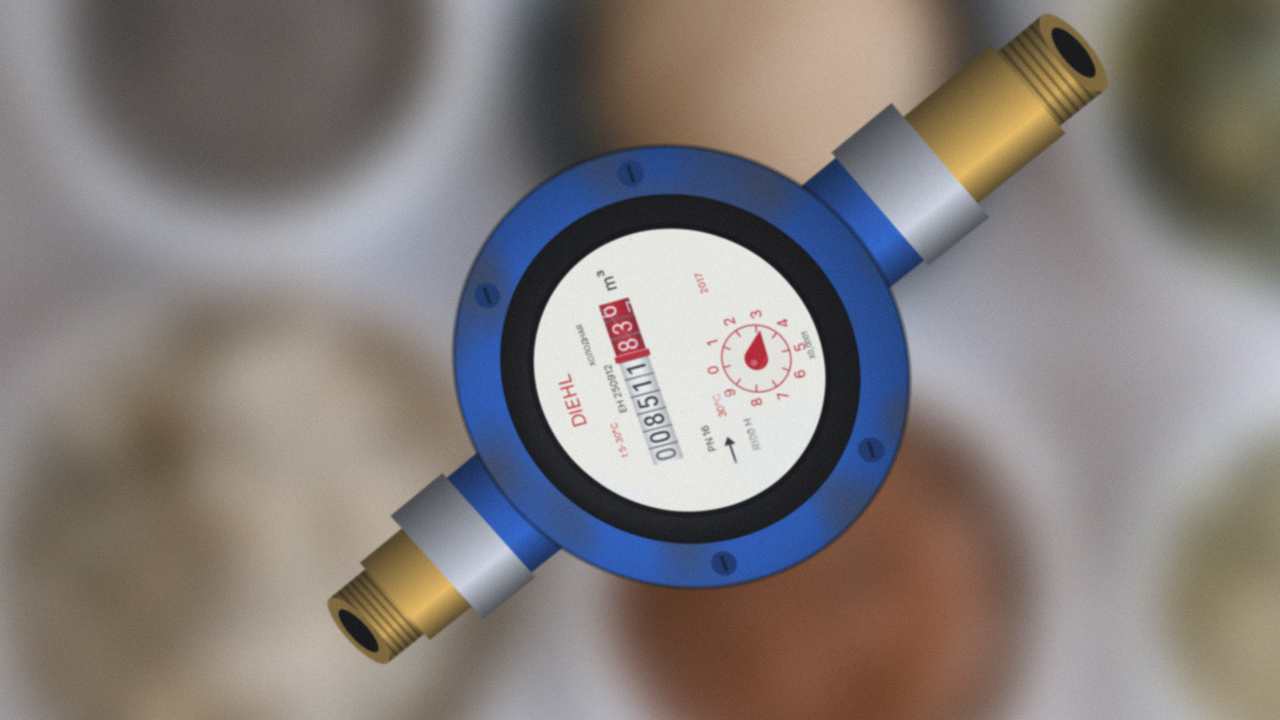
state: 8511.8363 m³
